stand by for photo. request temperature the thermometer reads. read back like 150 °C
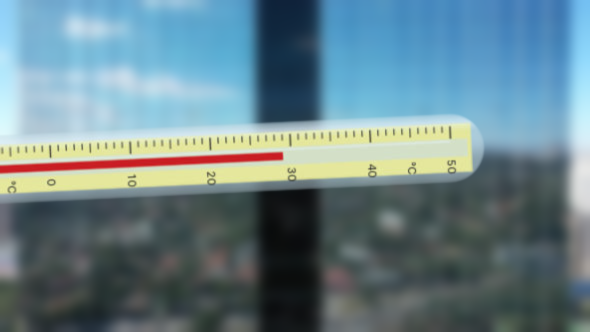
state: 29 °C
